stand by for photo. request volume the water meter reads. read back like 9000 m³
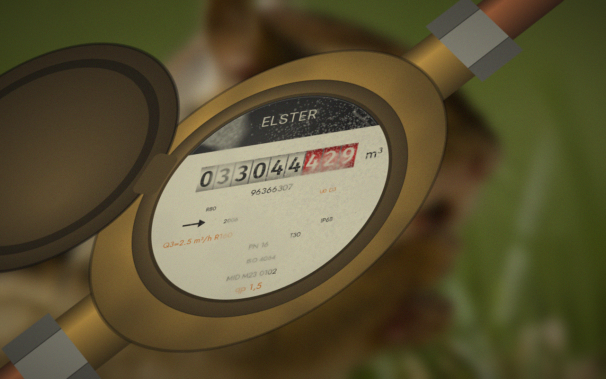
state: 33044.429 m³
